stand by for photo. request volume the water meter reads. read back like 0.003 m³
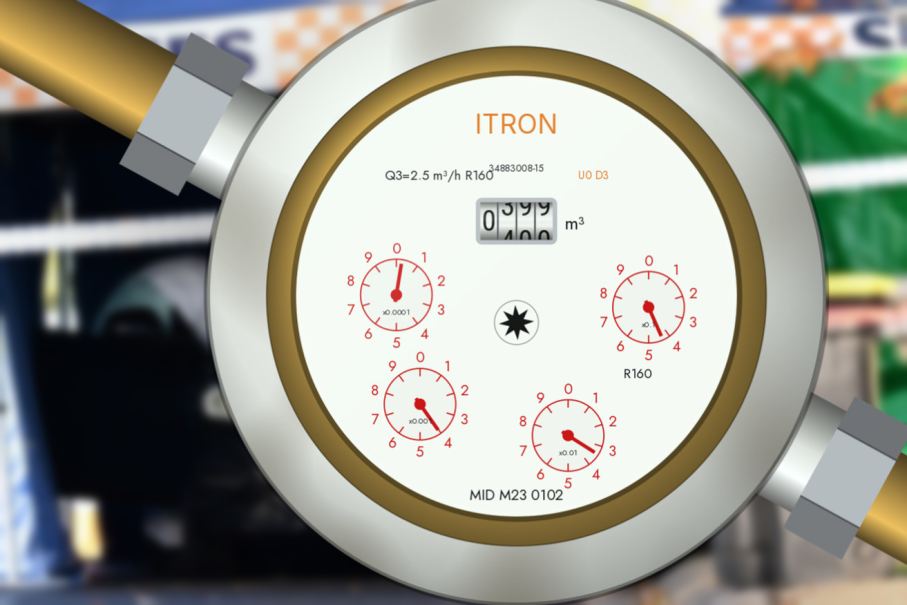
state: 399.4340 m³
